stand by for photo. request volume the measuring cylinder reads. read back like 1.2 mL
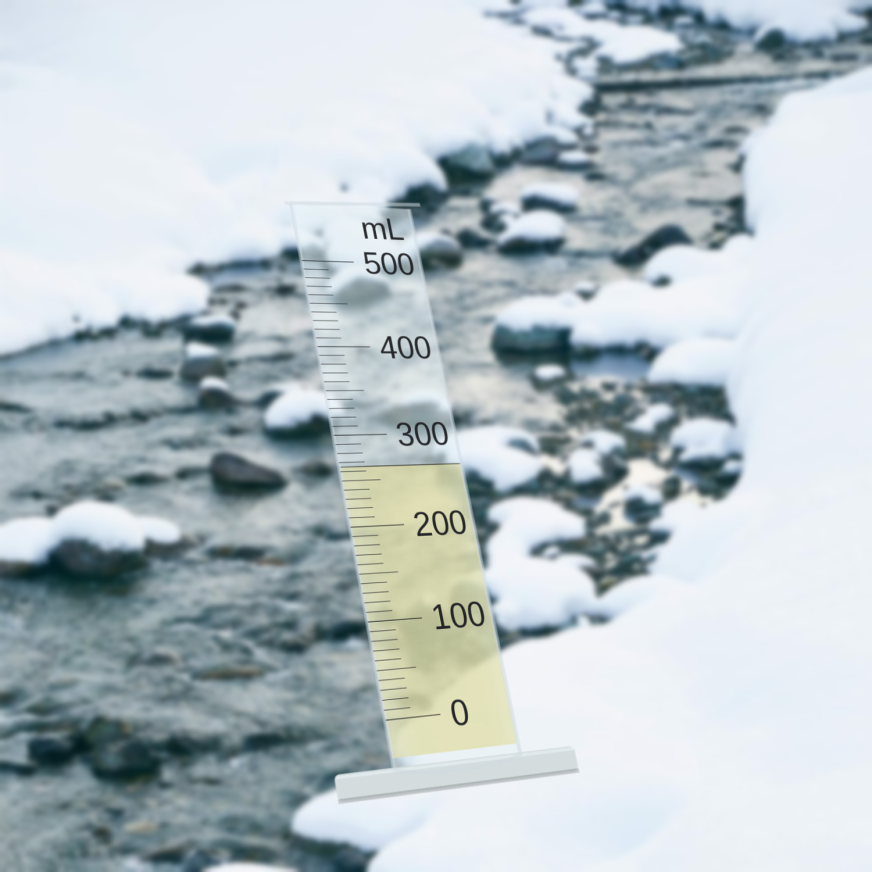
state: 265 mL
